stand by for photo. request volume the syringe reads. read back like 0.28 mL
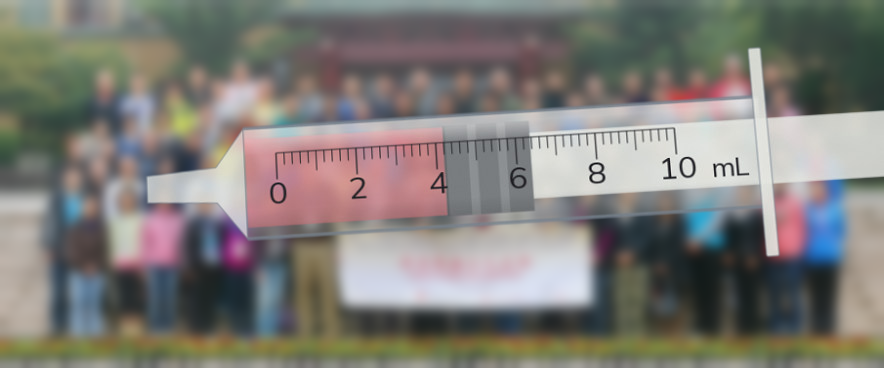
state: 4.2 mL
